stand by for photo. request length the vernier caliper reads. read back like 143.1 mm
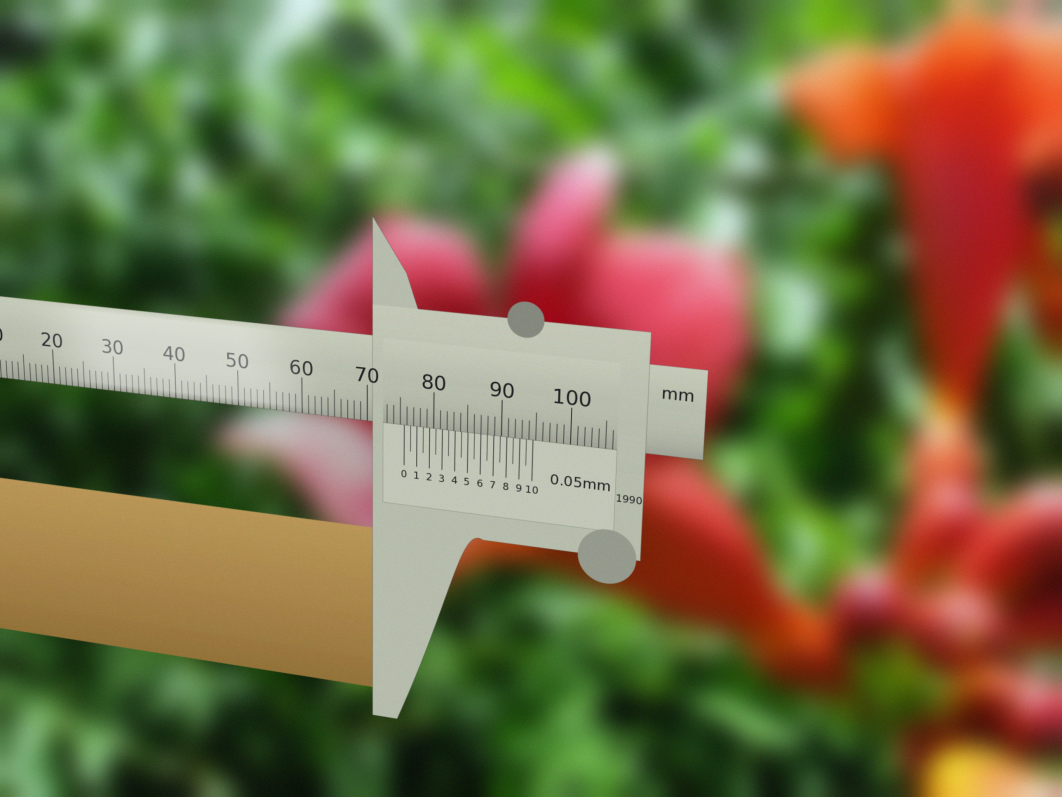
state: 75.6 mm
